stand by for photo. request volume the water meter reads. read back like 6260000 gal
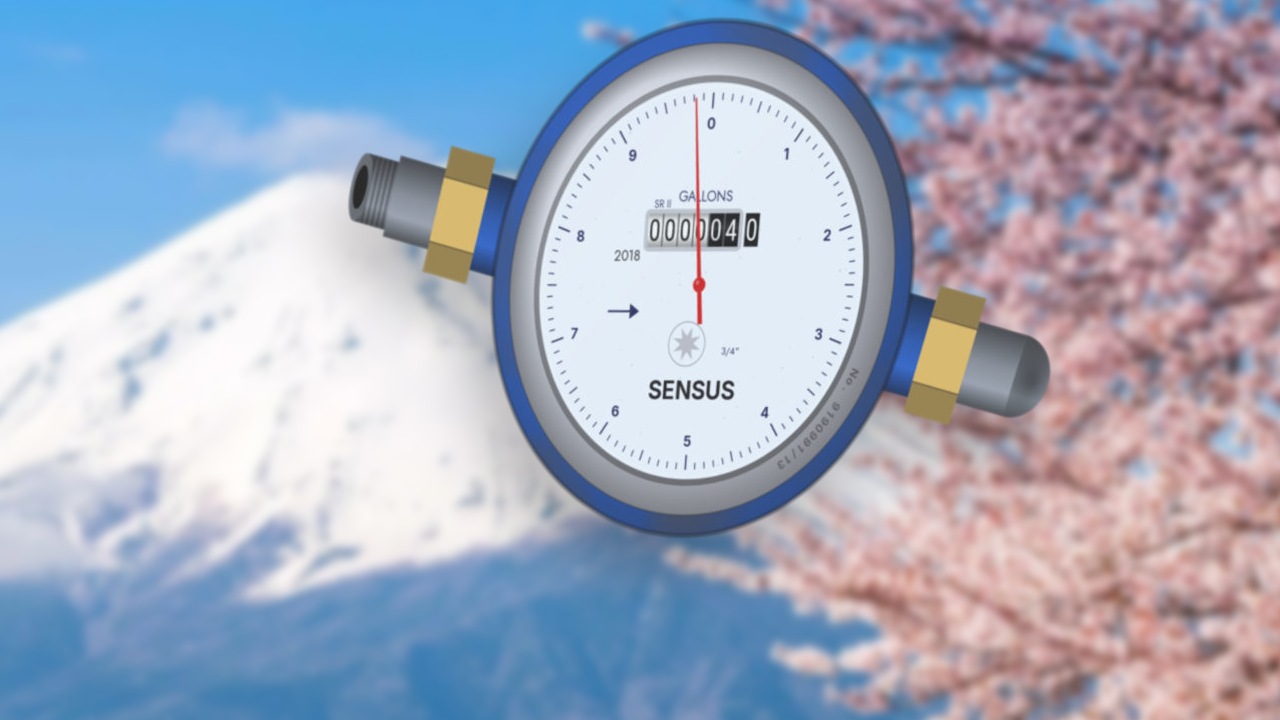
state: 39.8 gal
